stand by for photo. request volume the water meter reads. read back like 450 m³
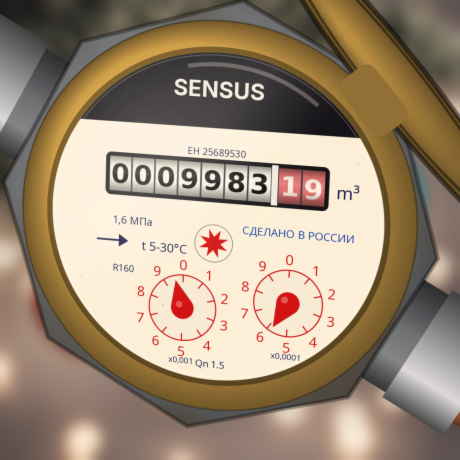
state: 9983.1895 m³
